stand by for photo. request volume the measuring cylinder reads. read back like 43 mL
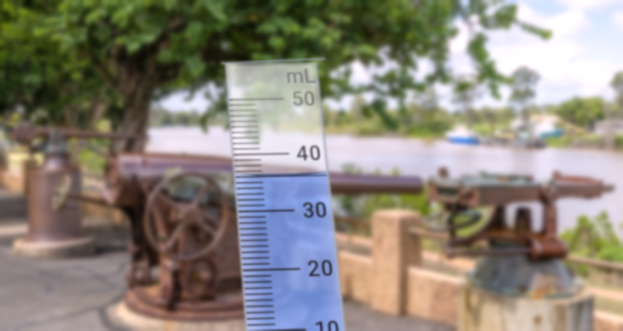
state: 36 mL
